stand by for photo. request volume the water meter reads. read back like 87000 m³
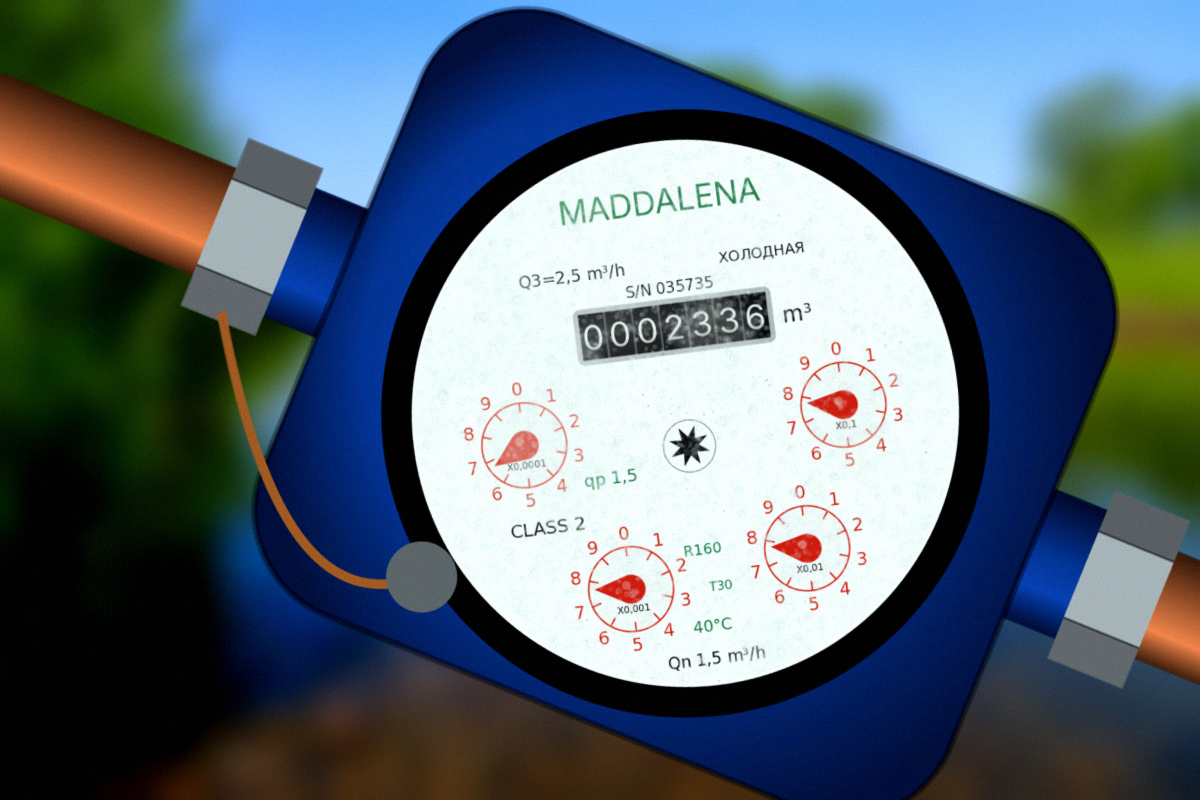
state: 2336.7776 m³
